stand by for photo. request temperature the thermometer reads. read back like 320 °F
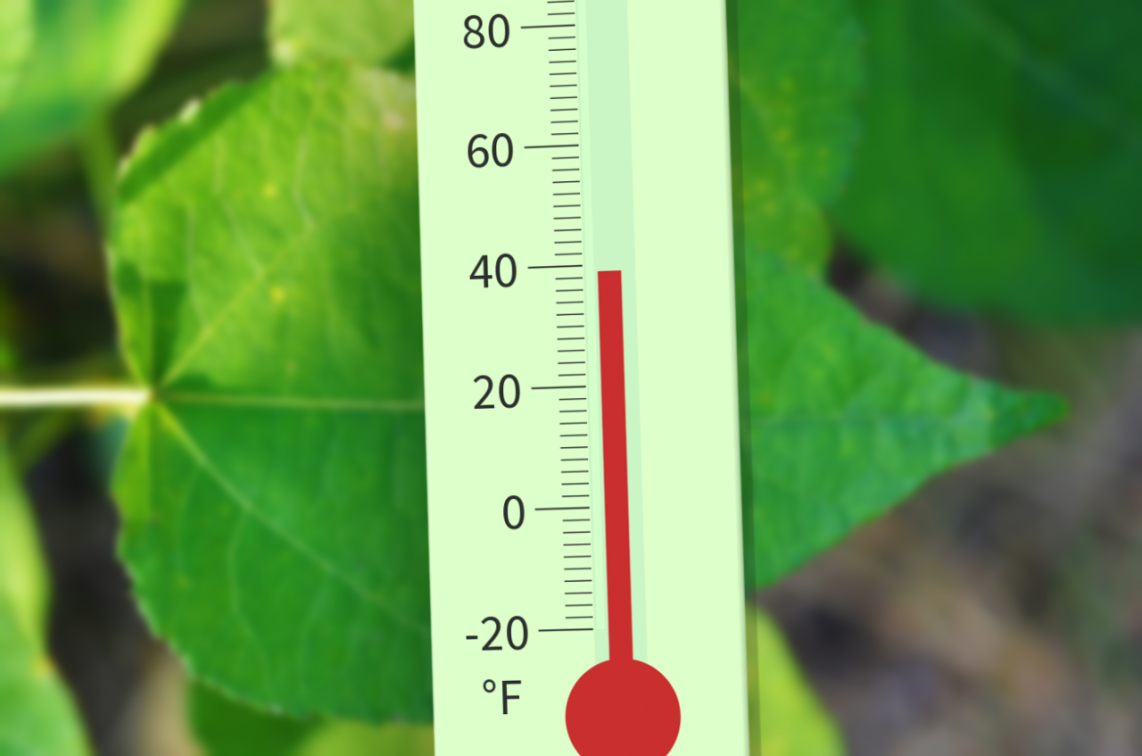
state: 39 °F
